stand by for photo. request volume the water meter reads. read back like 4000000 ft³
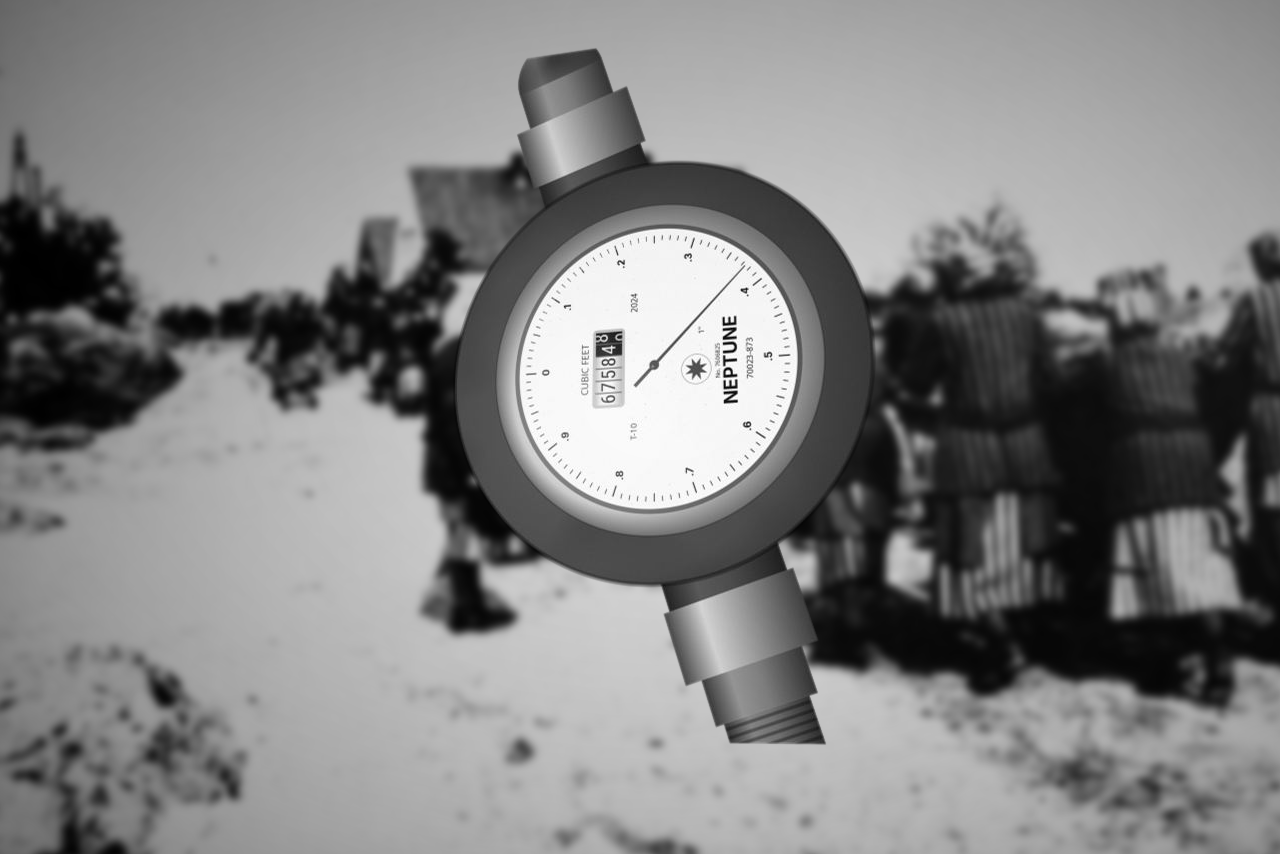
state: 675848.37 ft³
